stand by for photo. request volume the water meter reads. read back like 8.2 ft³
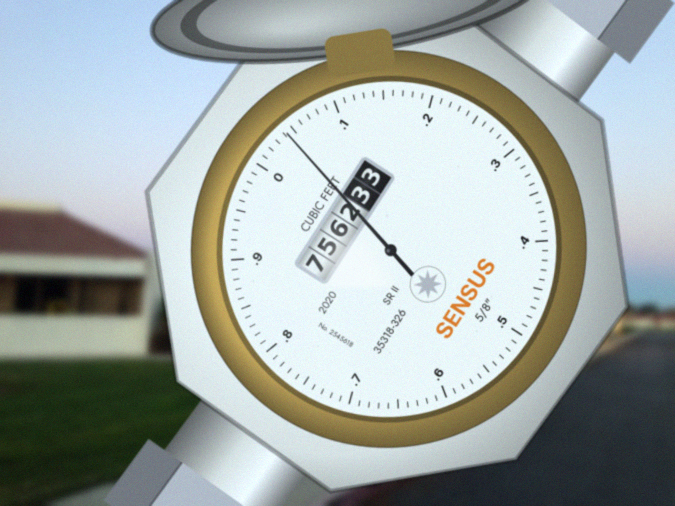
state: 756233.04 ft³
